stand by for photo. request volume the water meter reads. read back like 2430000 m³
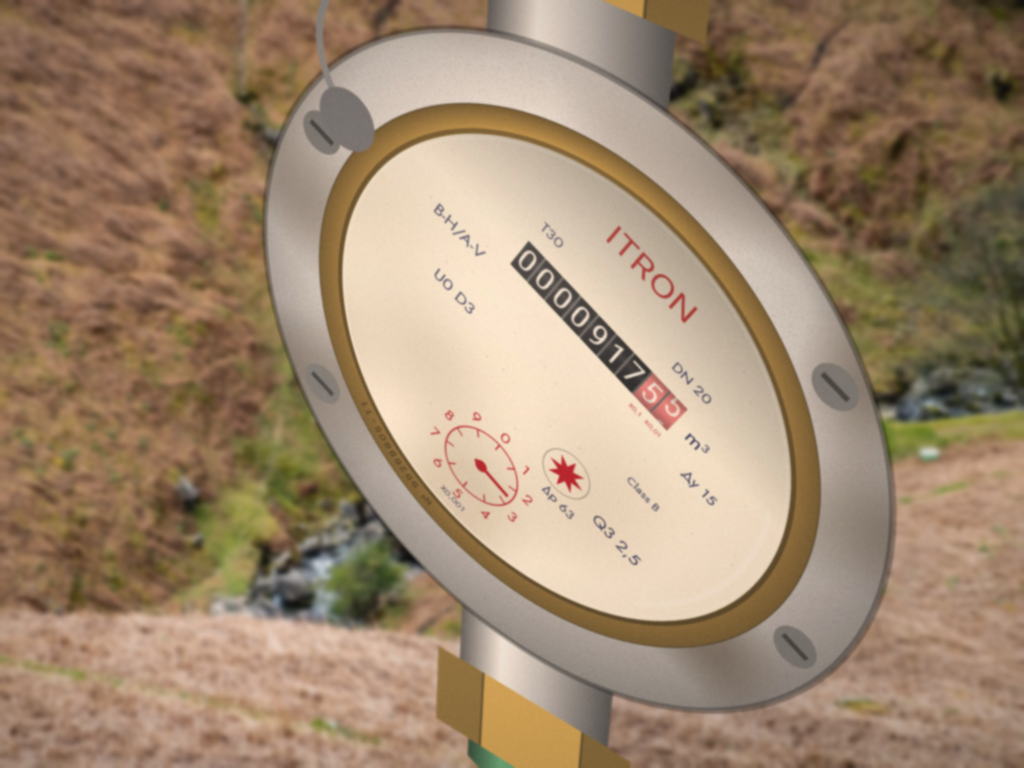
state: 917.552 m³
